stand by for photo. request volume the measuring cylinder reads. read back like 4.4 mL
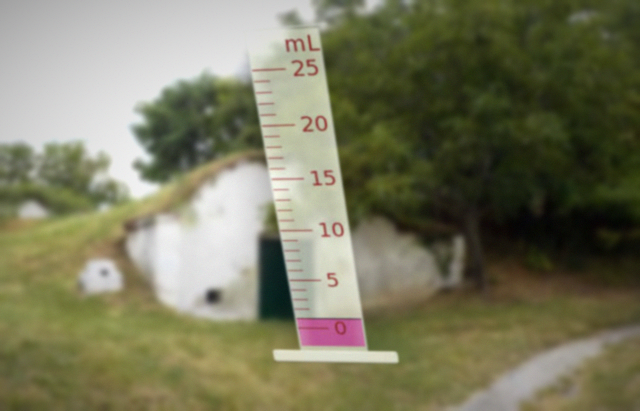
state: 1 mL
